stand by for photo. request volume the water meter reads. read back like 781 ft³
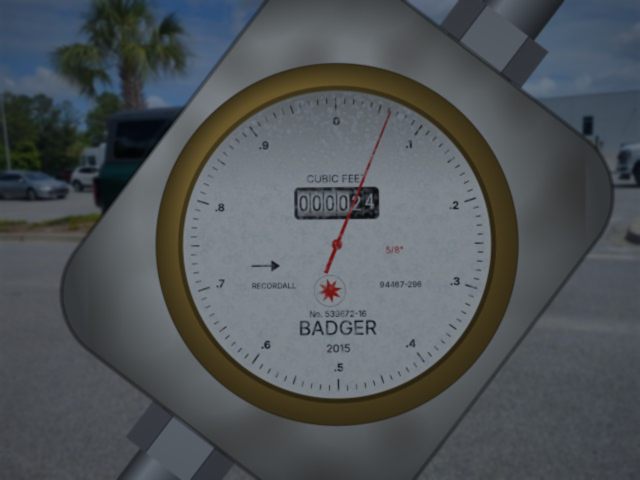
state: 24.06 ft³
